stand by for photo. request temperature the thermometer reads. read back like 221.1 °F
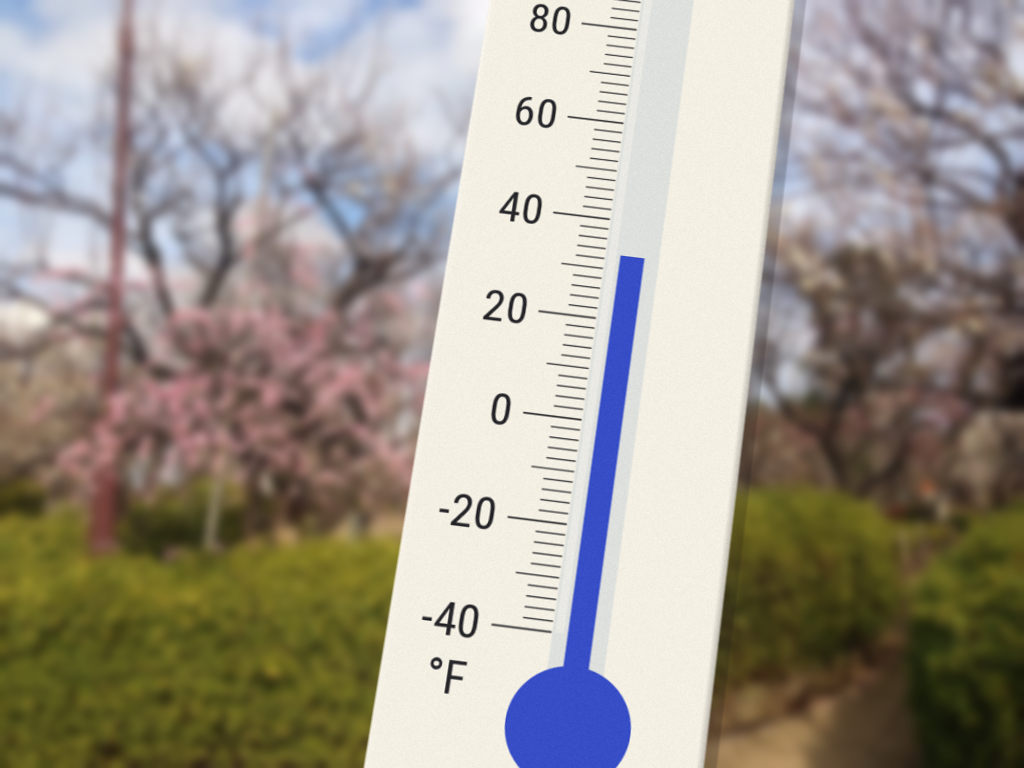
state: 33 °F
